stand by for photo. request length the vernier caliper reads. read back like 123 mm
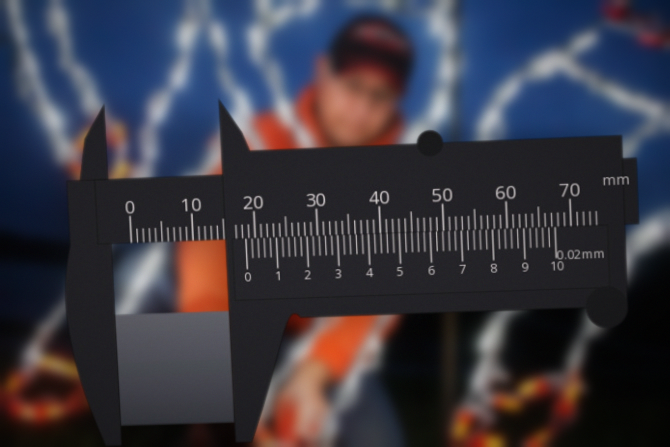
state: 18.5 mm
